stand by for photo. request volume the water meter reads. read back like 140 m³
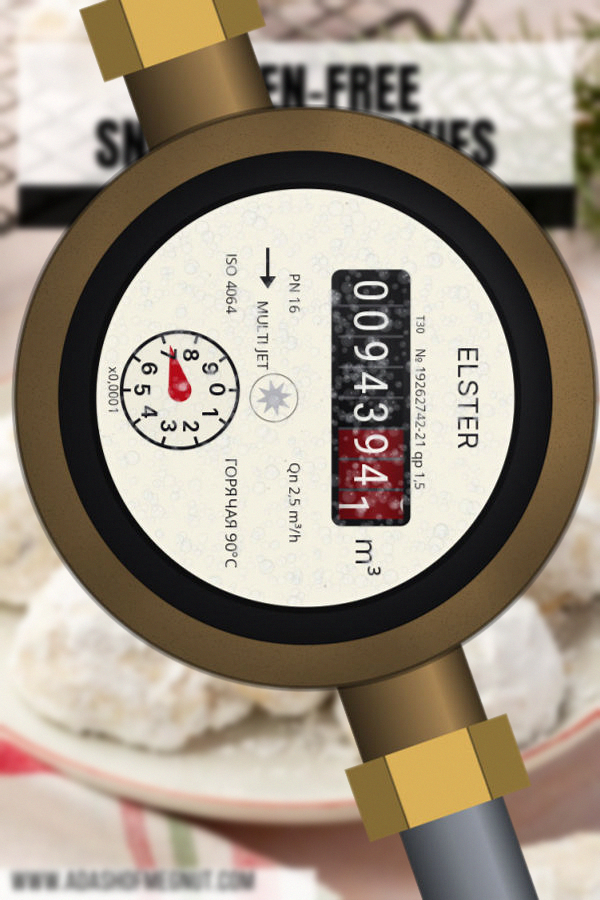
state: 943.9407 m³
